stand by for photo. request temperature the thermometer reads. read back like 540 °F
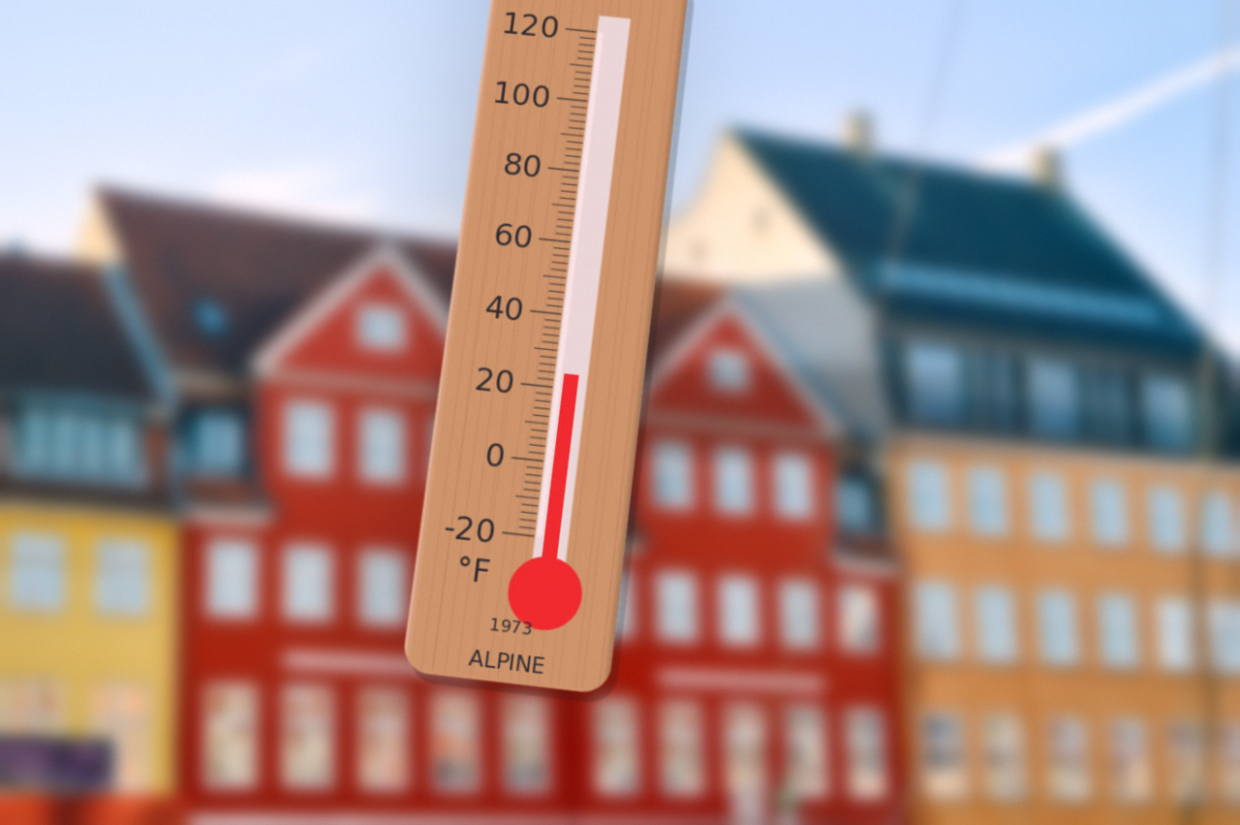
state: 24 °F
